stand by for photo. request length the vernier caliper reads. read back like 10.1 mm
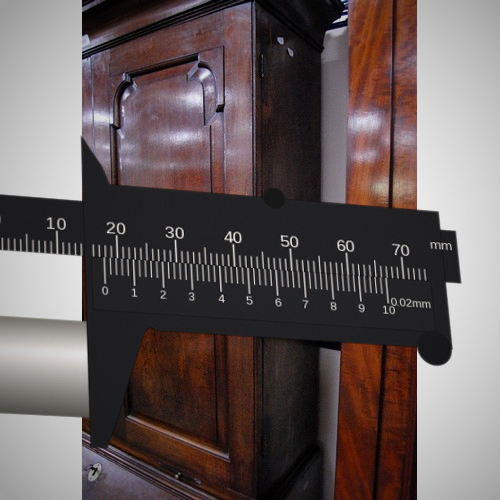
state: 17.8 mm
